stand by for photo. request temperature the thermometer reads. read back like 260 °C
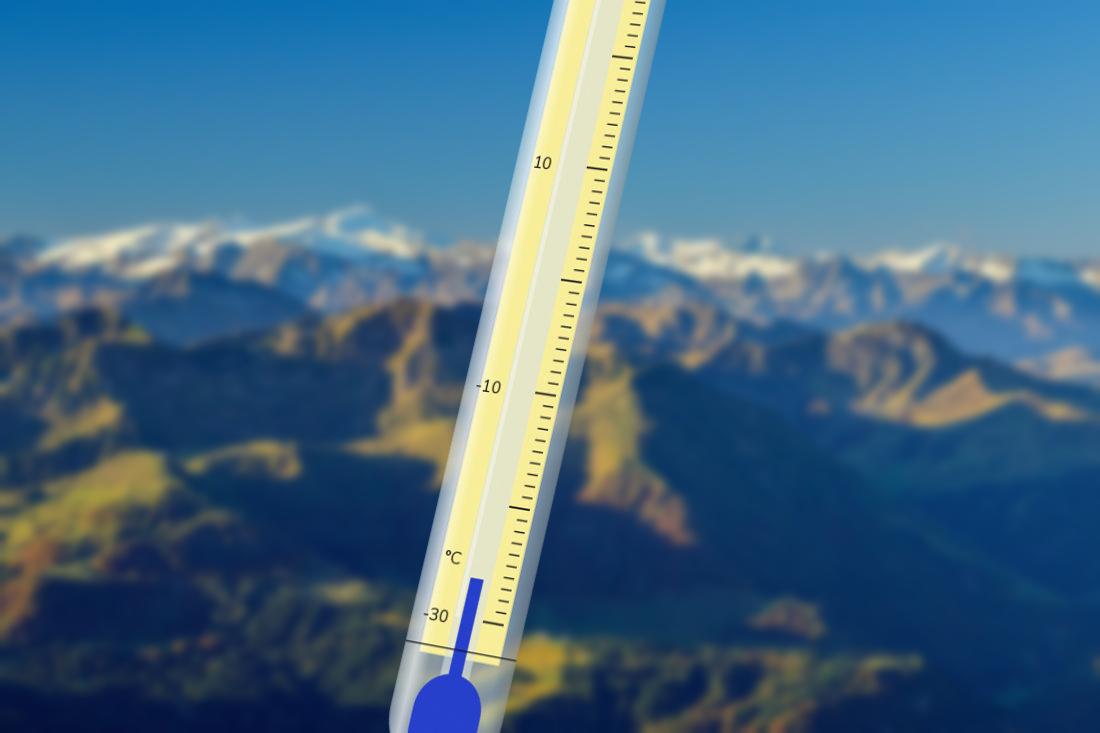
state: -26.5 °C
